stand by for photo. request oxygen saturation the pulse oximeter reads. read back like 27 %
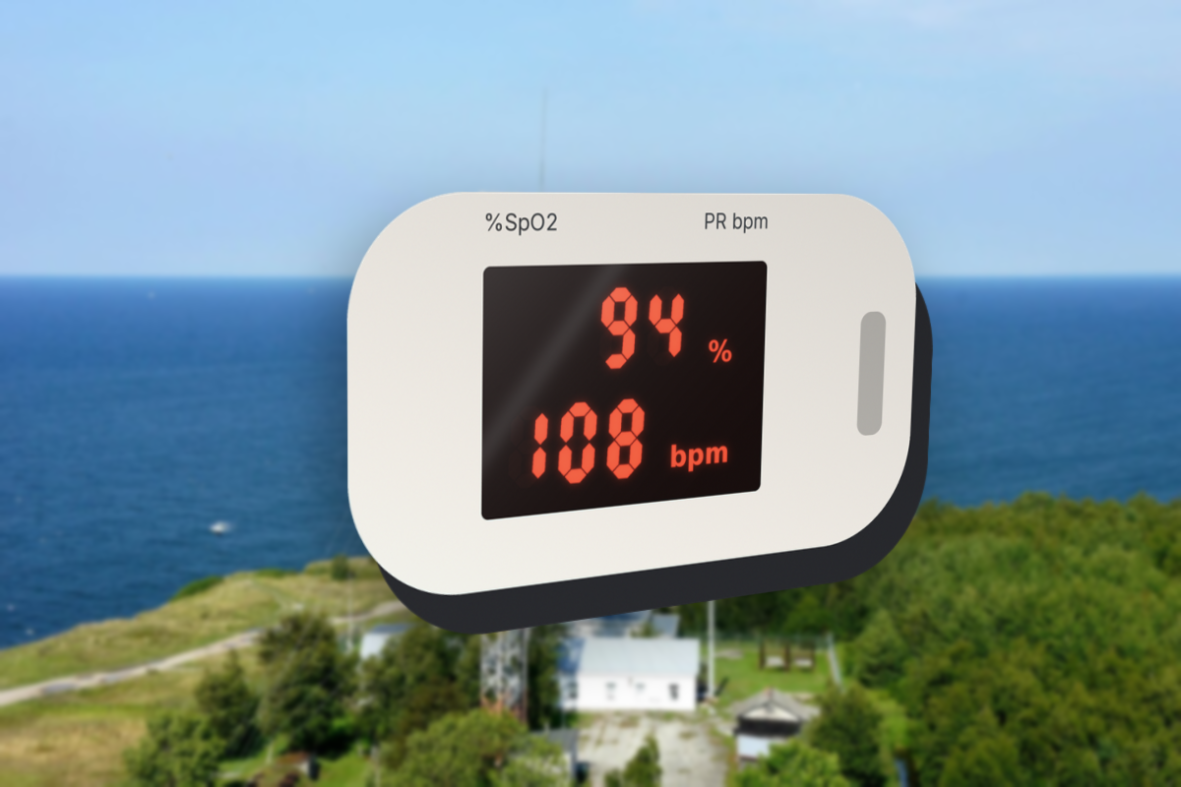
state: 94 %
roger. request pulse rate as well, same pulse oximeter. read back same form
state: 108 bpm
